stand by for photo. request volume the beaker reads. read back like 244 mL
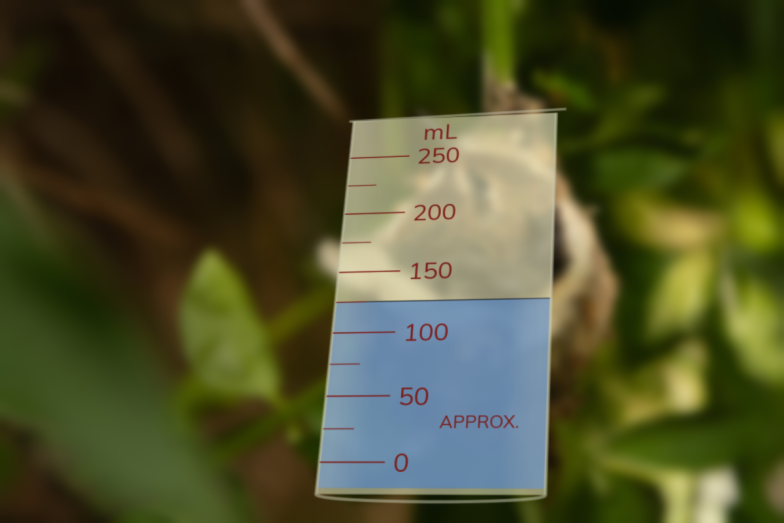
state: 125 mL
